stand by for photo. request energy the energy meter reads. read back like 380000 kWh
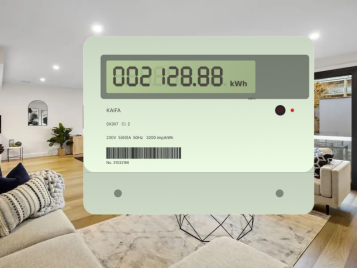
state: 2128.88 kWh
